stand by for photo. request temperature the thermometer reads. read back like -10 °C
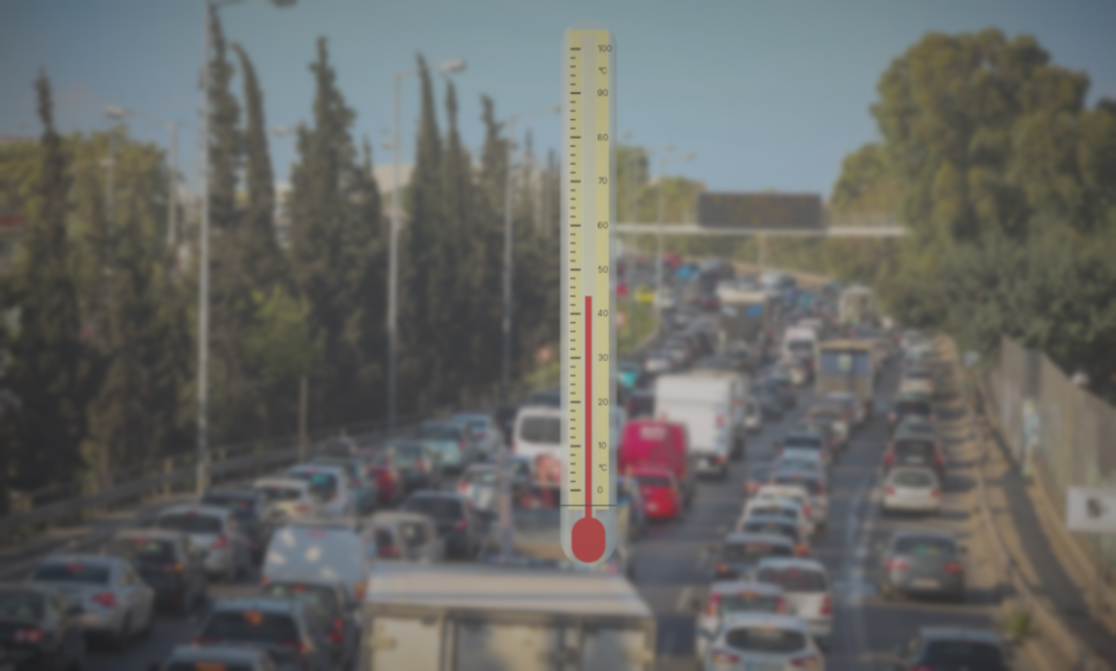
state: 44 °C
